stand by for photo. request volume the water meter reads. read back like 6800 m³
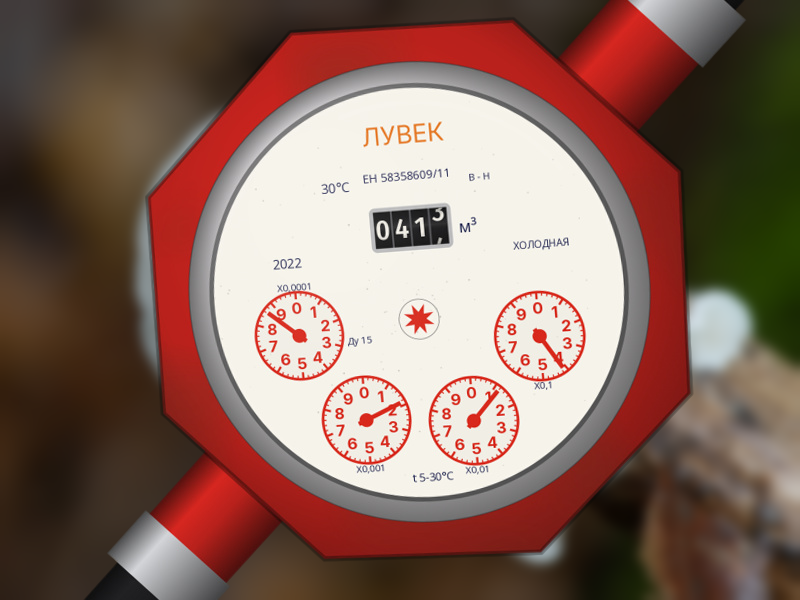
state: 413.4118 m³
